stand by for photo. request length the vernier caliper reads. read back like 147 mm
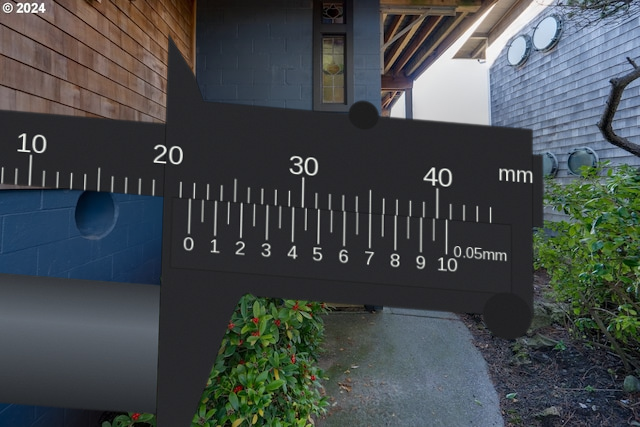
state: 21.7 mm
